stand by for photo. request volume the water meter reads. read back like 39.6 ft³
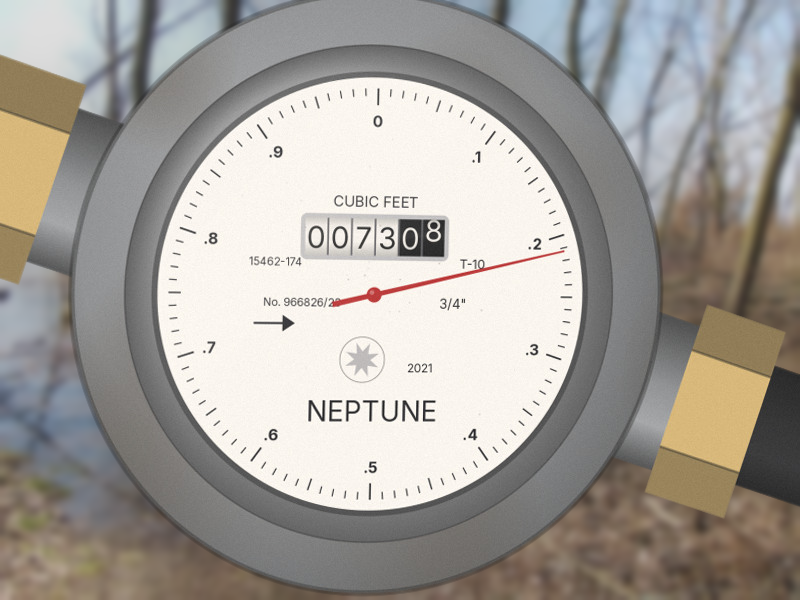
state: 7308.21 ft³
